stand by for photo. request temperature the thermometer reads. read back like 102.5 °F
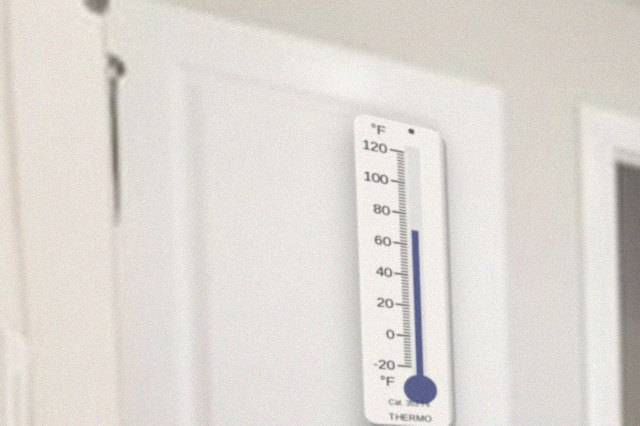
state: 70 °F
